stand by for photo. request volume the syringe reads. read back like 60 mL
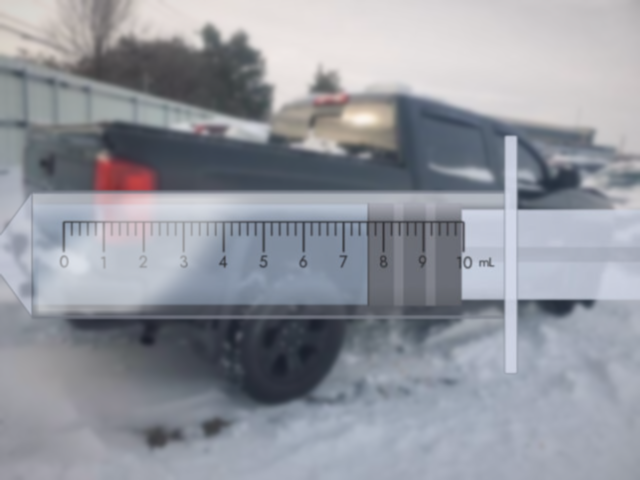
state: 7.6 mL
